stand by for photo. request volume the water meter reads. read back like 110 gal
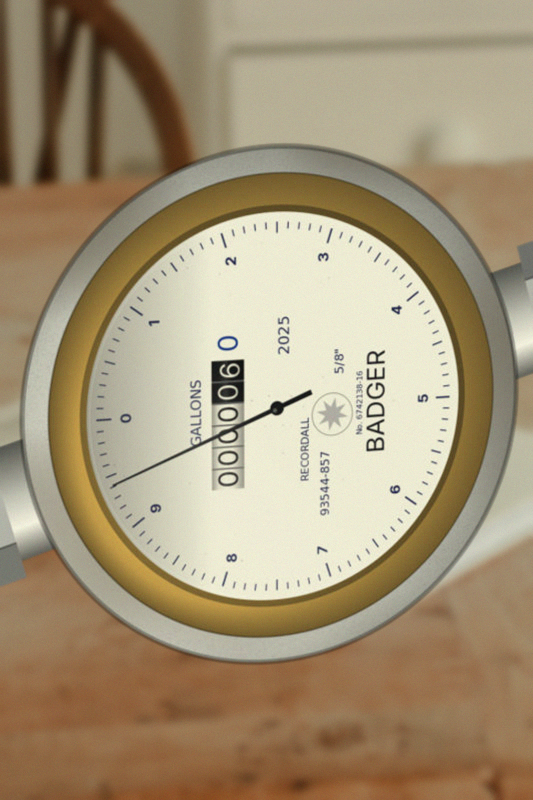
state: 59.4 gal
